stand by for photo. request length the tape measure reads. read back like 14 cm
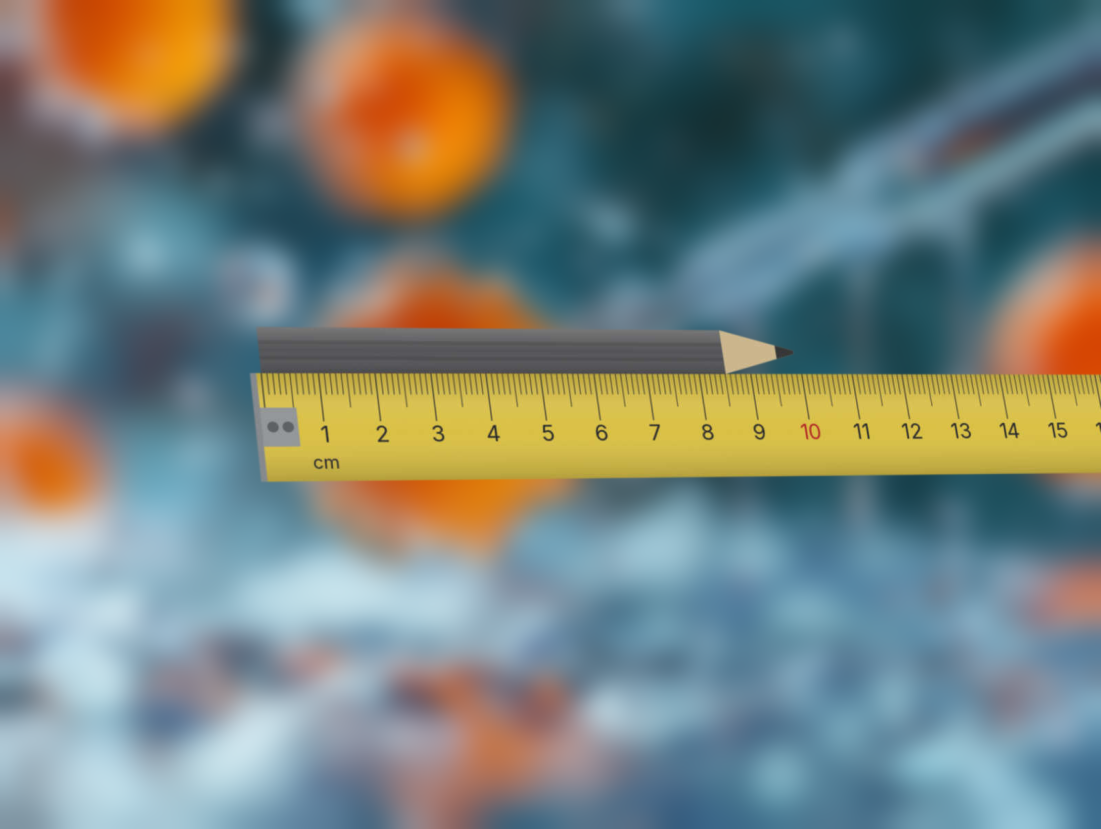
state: 9.9 cm
